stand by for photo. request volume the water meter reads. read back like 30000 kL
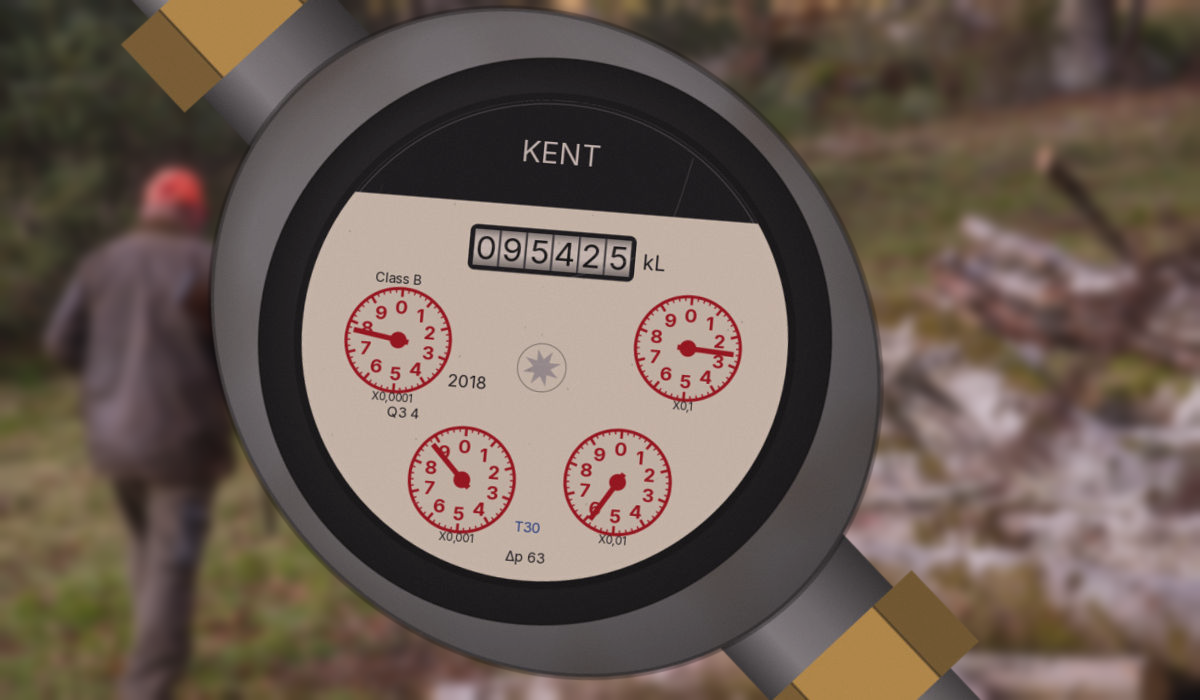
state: 95425.2587 kL
